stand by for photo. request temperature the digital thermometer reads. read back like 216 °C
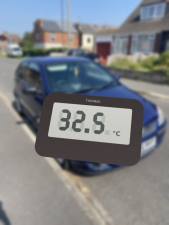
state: 32.5 °C
